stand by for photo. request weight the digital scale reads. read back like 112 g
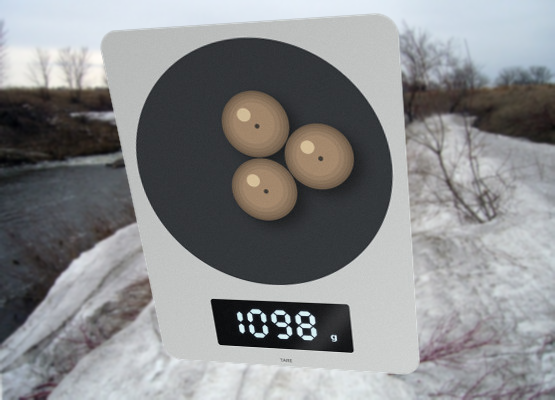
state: 1098 g
